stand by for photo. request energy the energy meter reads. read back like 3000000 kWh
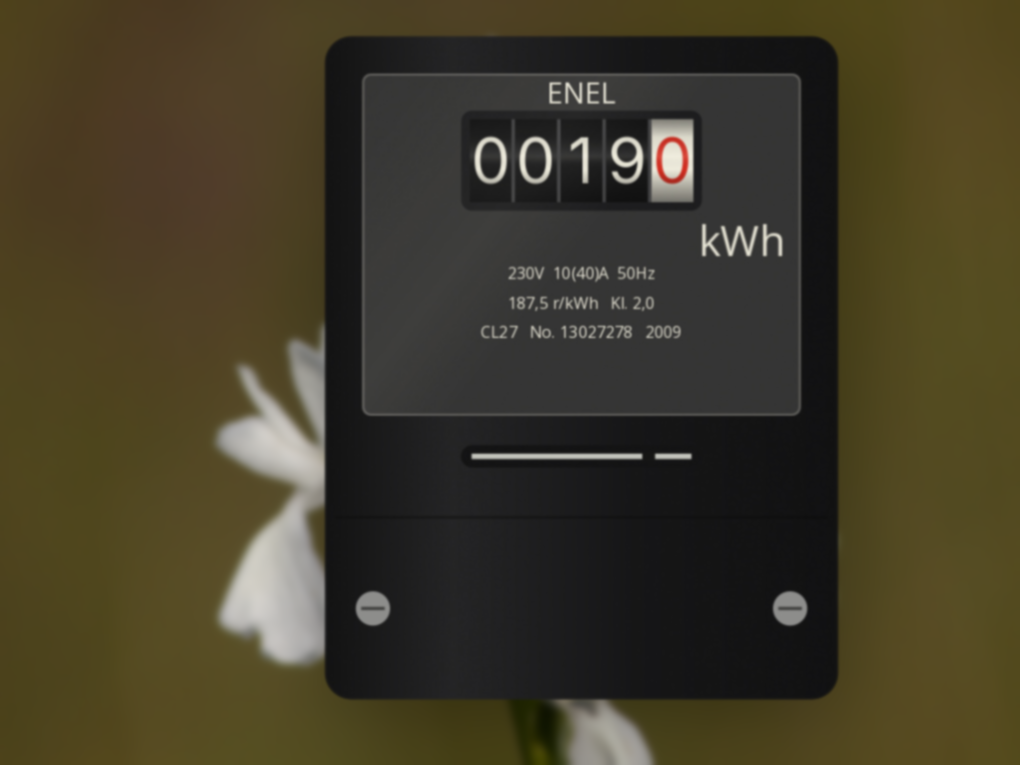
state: 19.0 kWh
